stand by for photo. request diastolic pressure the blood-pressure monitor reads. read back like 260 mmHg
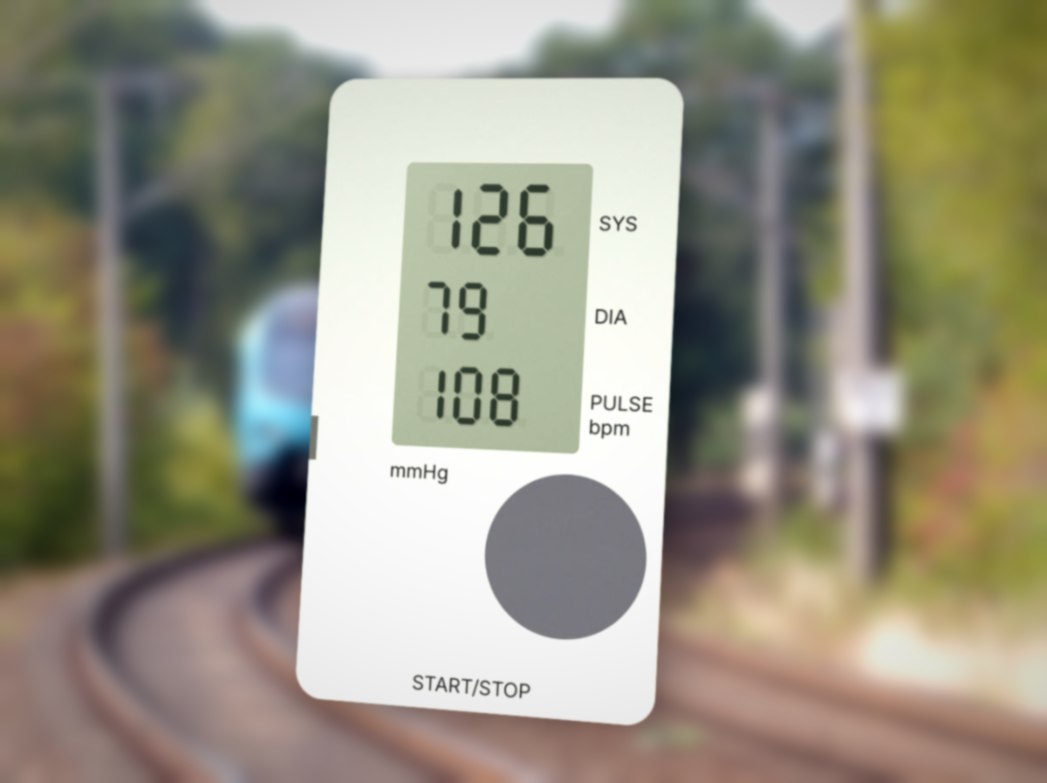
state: 79 mmHg
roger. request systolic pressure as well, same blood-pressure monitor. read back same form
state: 126 mmHg
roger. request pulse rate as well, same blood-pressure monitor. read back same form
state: 108 bpm
